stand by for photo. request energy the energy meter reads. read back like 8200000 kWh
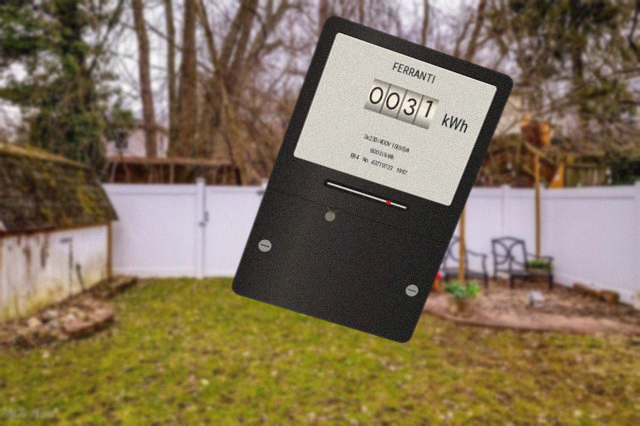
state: 31 kWh
